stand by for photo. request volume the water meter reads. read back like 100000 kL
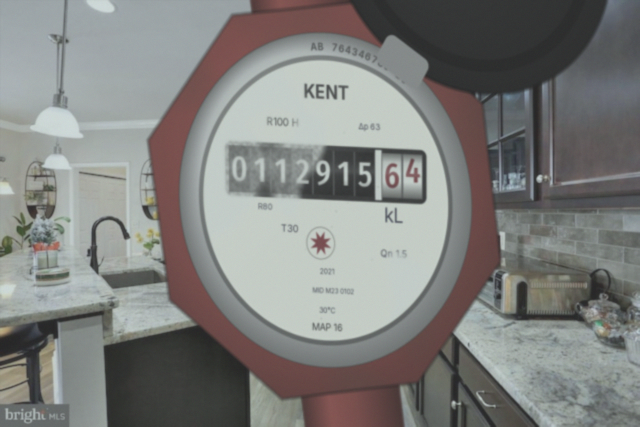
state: 112915.64 kL
